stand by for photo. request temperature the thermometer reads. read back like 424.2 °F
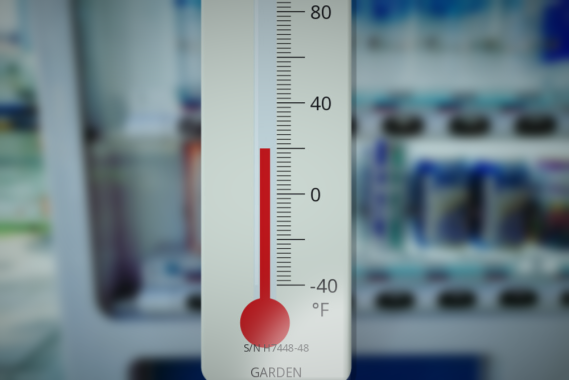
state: 20 °F
